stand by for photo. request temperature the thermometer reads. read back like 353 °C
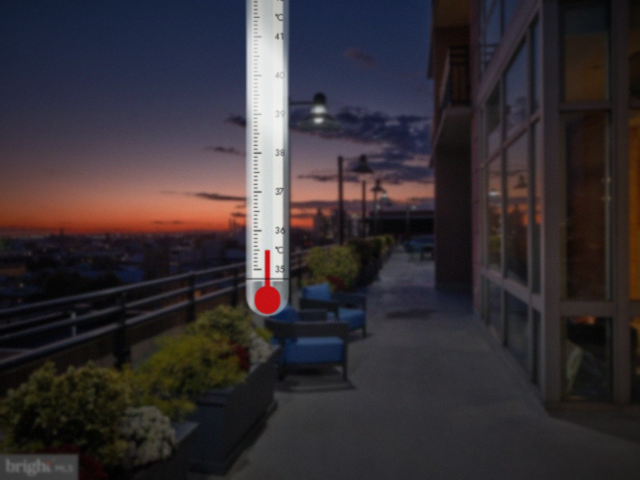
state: 35.5 °C
